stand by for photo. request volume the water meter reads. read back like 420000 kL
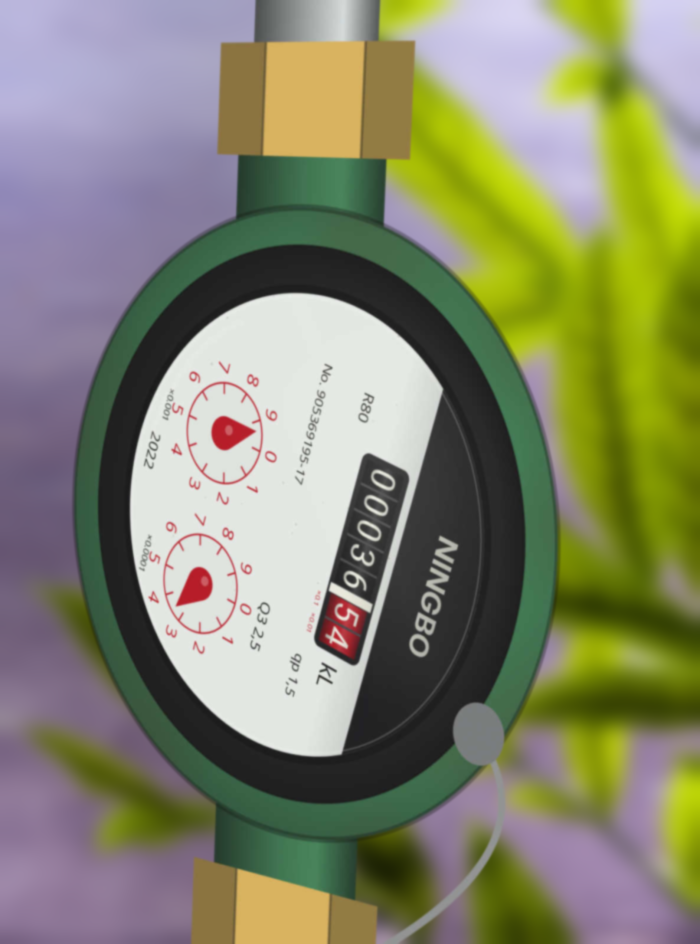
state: 36.5393 kL
